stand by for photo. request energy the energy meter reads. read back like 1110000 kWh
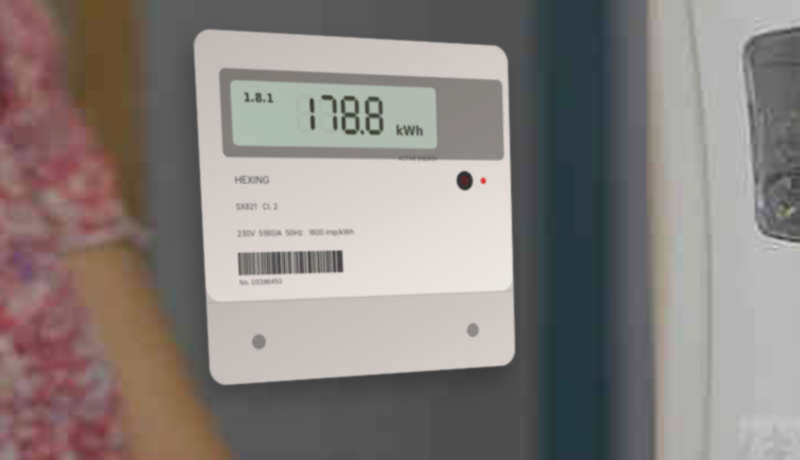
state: 178.8 kWh
